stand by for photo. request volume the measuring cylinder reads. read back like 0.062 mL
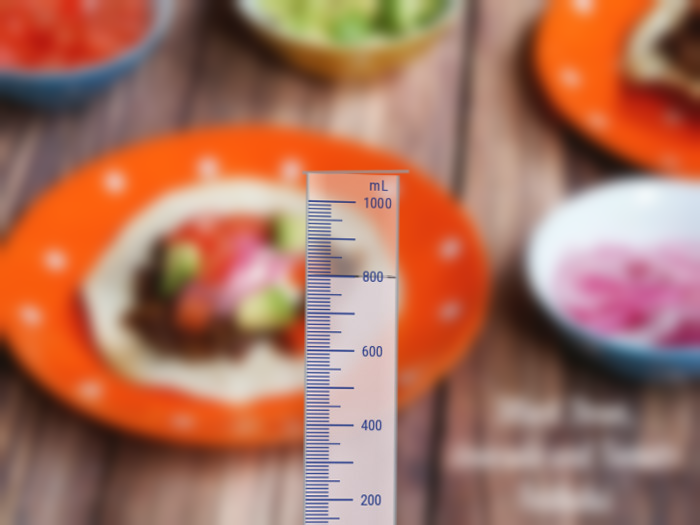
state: 800 mL
